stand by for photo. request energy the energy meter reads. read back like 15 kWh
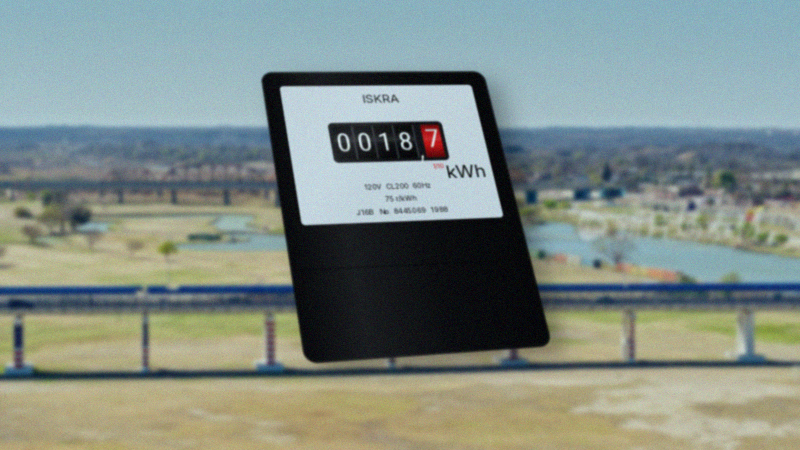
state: 18.7 kWh
